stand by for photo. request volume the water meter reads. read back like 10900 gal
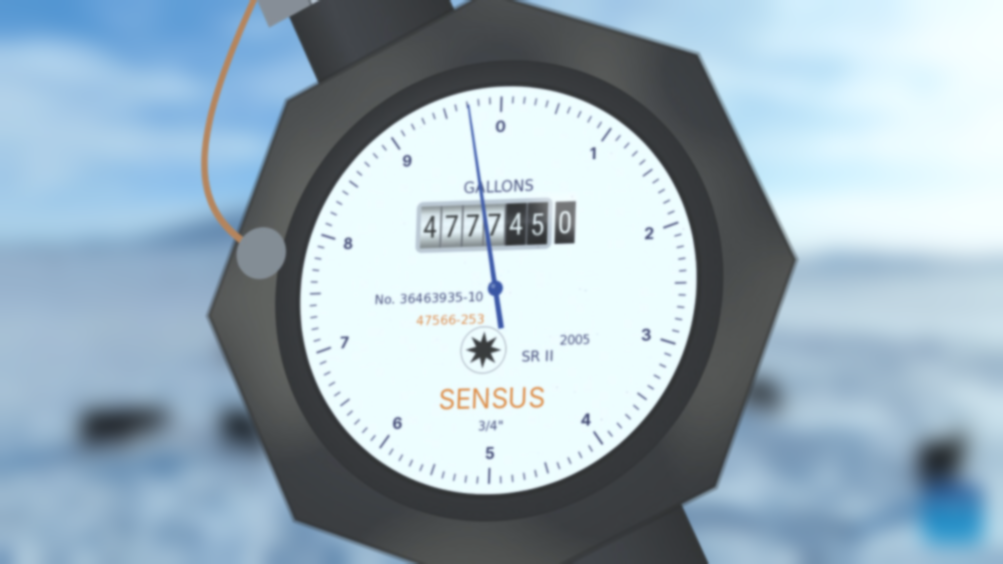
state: 4777449.7 gal
